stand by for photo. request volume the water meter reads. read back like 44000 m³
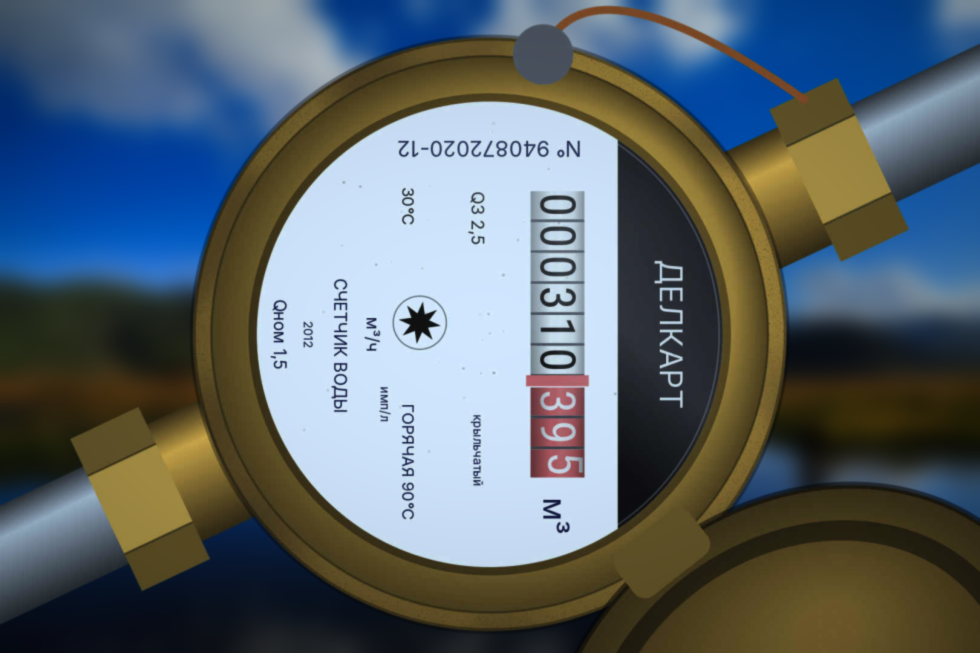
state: 310.395 m³
